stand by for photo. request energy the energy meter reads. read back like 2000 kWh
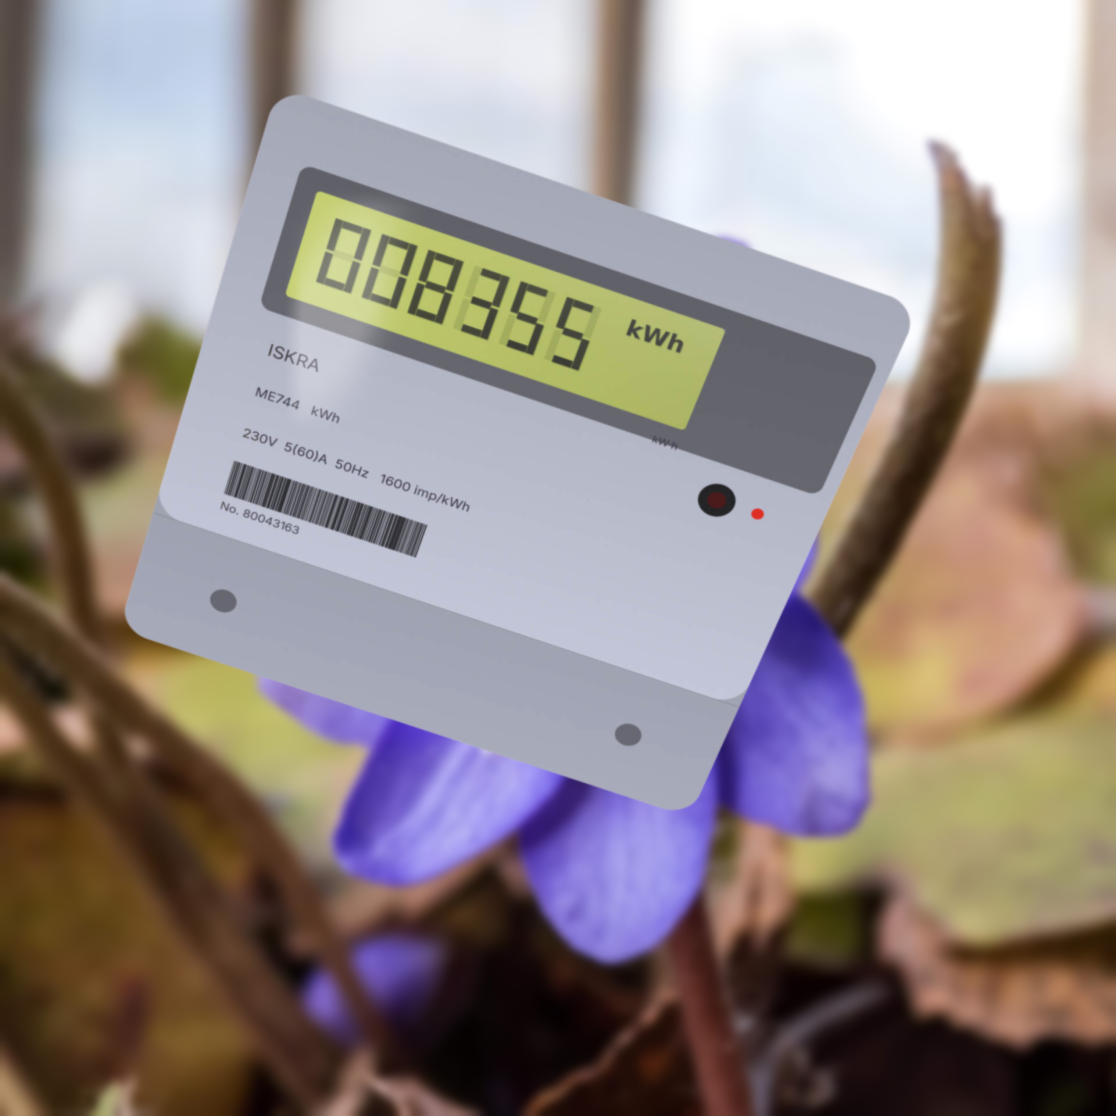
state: 8355 kWh
